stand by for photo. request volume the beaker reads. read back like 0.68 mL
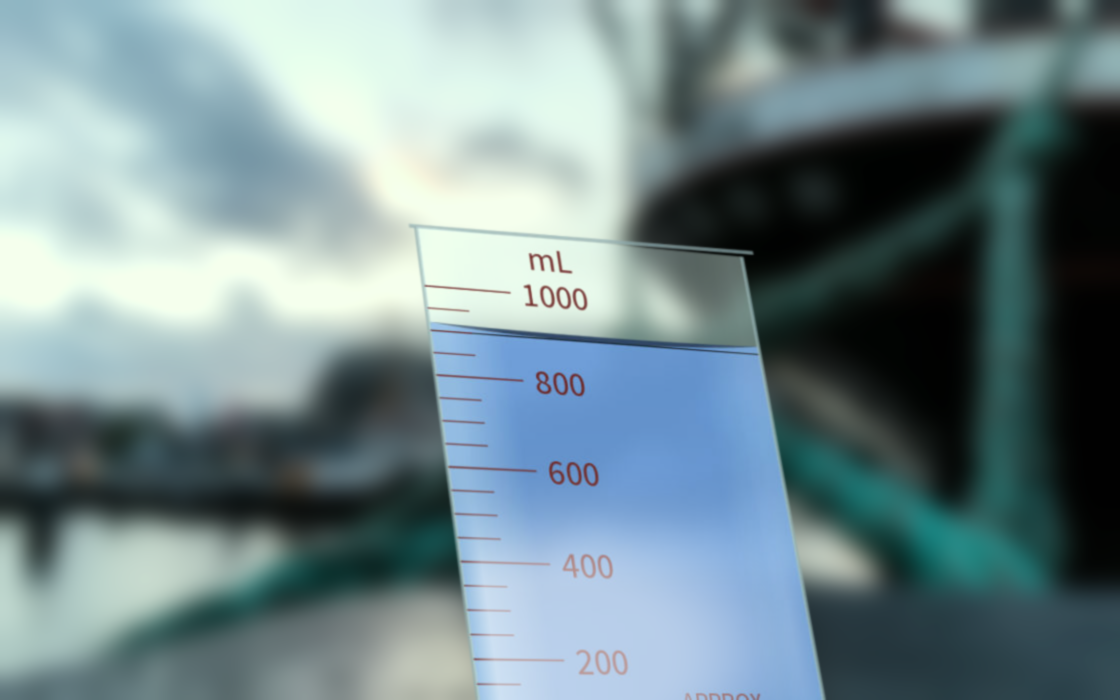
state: 900 mL
